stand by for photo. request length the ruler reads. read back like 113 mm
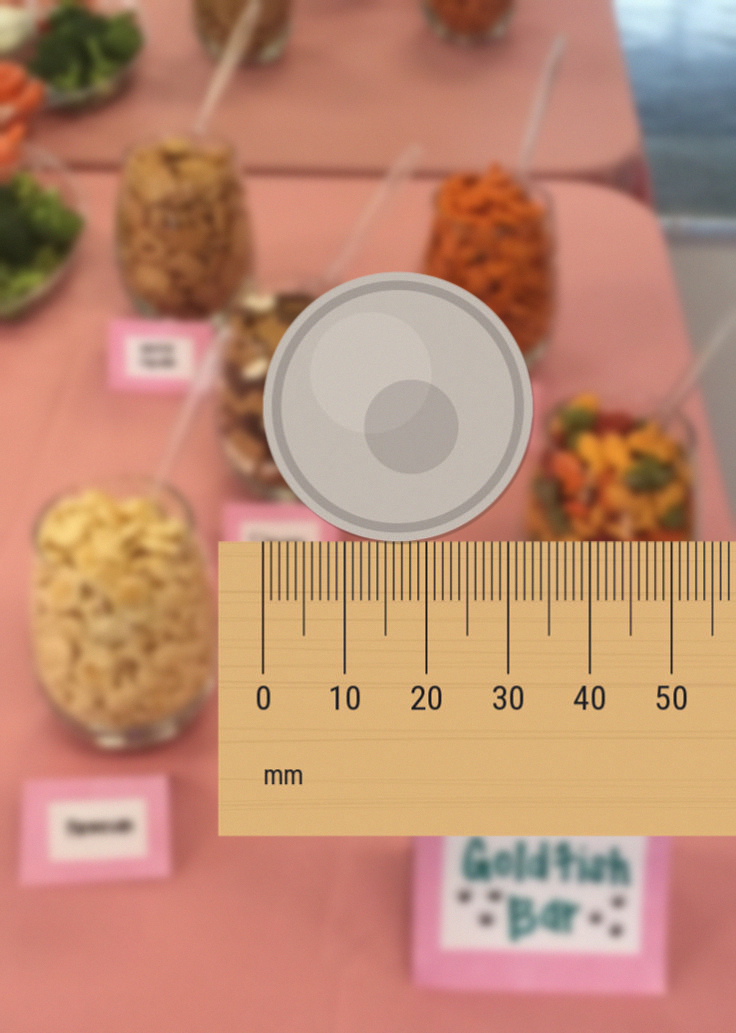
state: 33 mm
